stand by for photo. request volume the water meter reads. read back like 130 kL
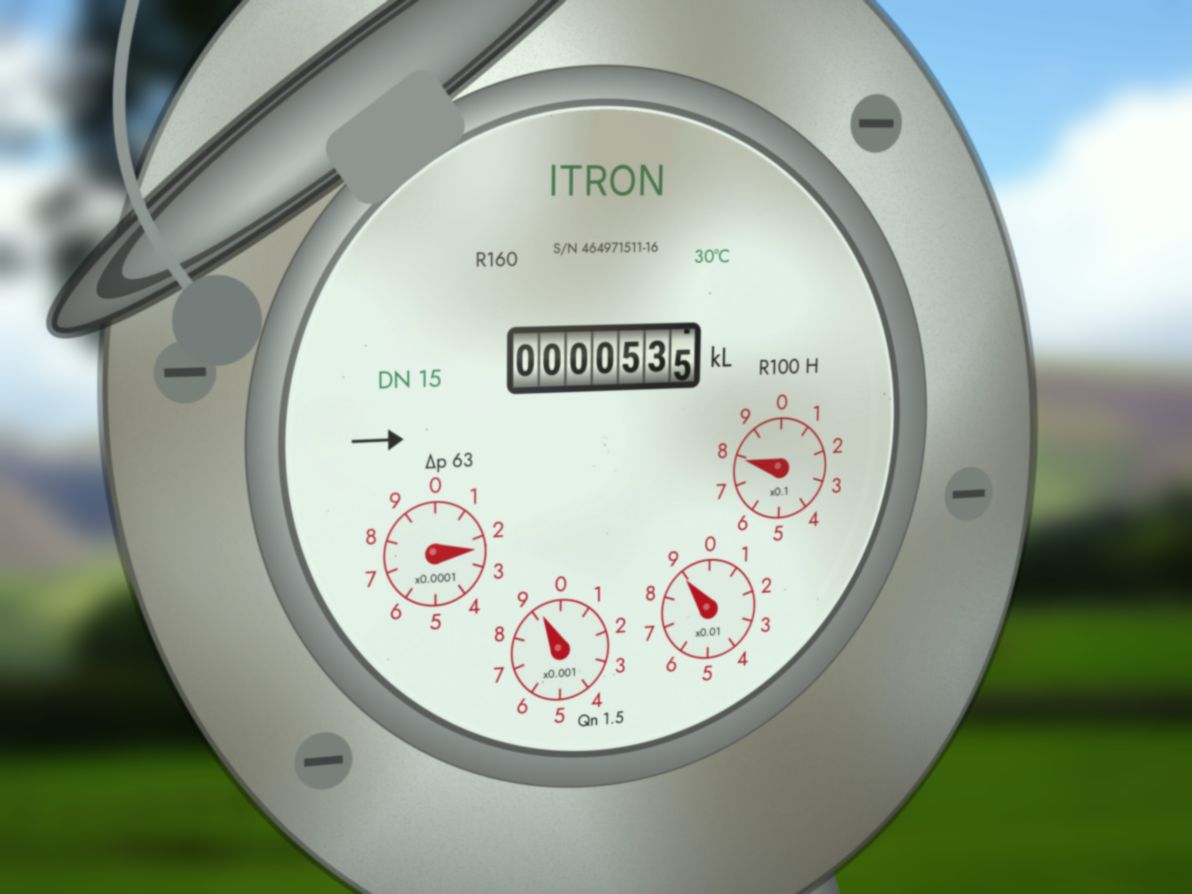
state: 534.7892 kL
